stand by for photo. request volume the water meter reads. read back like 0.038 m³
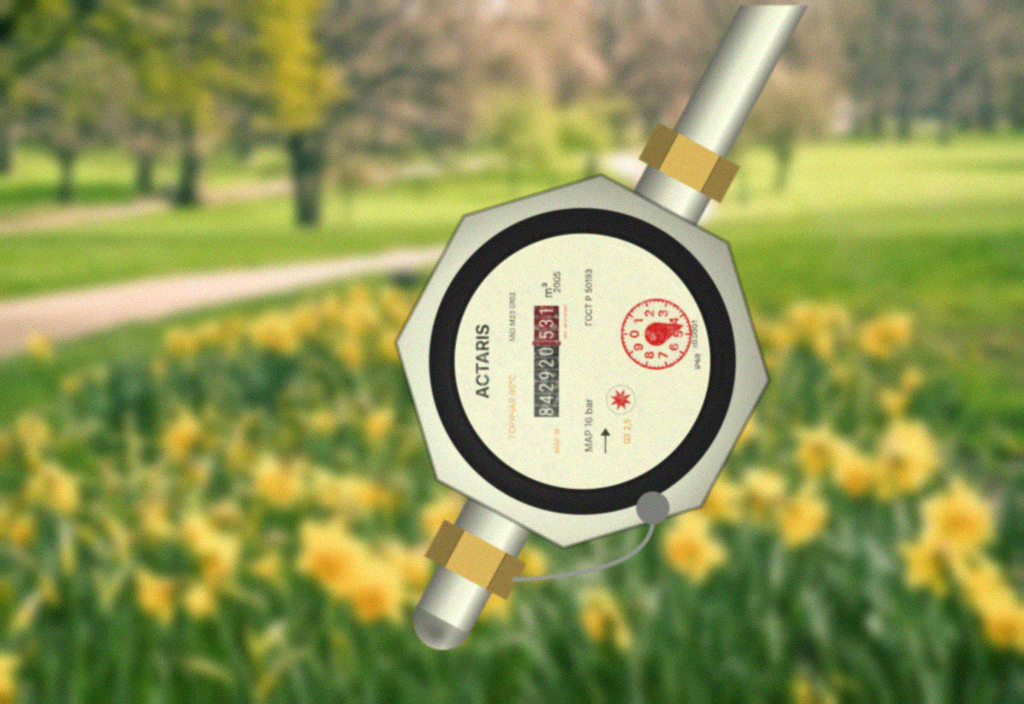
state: 842920.5314 m³
